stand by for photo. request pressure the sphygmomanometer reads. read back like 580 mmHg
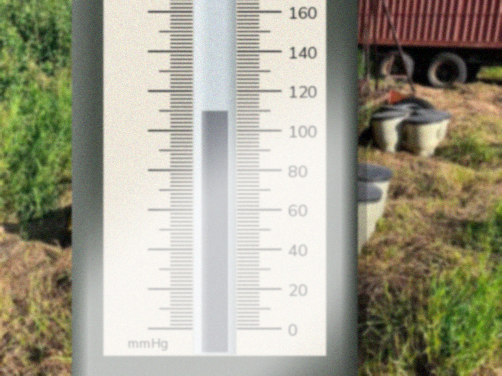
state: 110 mmHg
